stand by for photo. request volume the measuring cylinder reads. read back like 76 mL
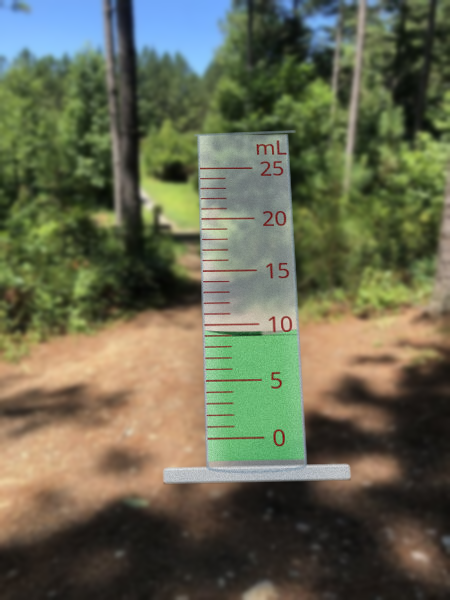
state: 9 mL
